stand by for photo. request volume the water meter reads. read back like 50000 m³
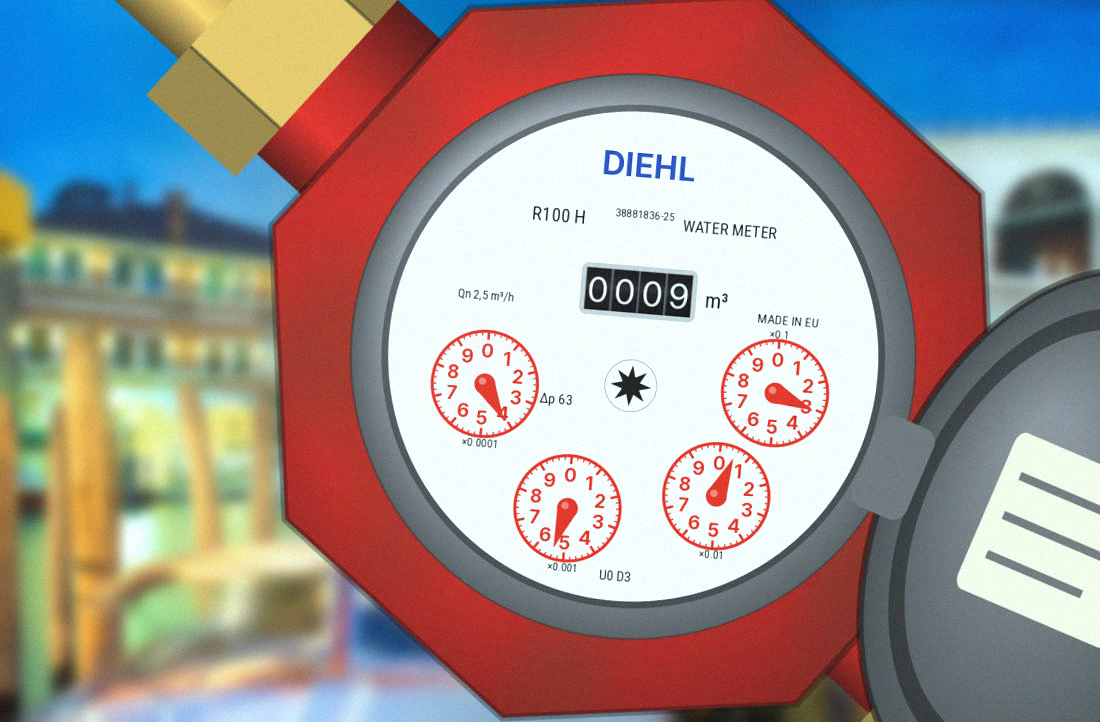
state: 9.3054 m³
